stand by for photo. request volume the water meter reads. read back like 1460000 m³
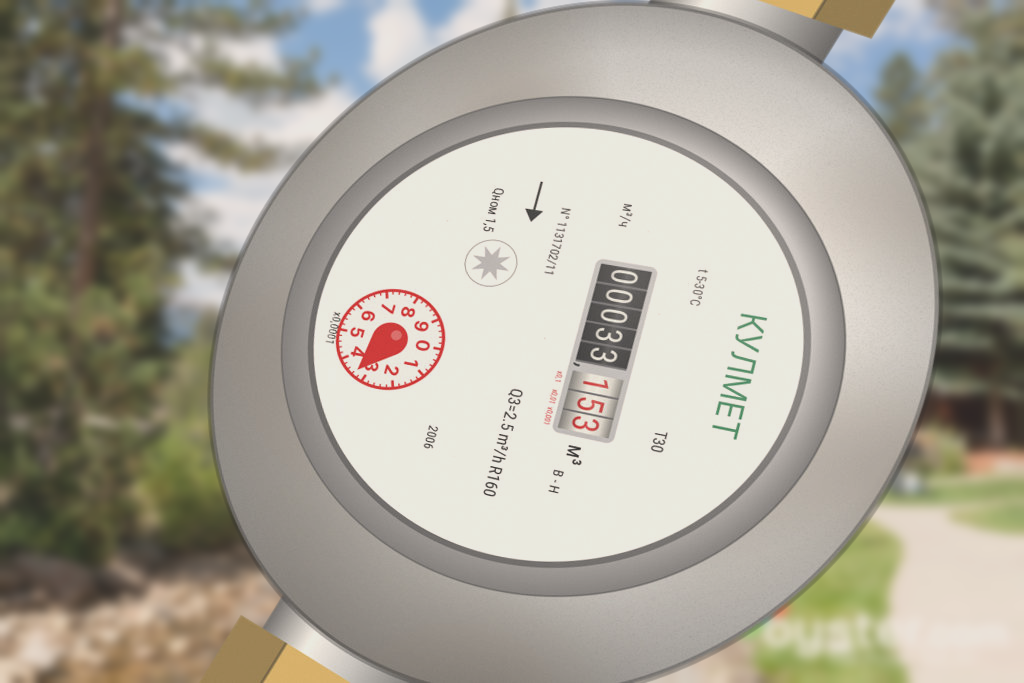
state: 33.1533 m³
